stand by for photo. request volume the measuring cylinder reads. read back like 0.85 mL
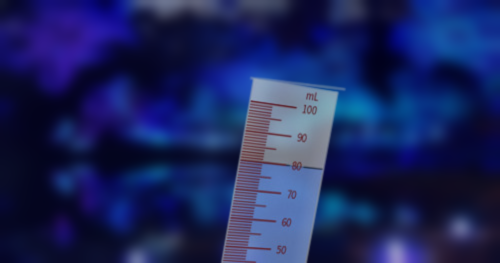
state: 80 mL
